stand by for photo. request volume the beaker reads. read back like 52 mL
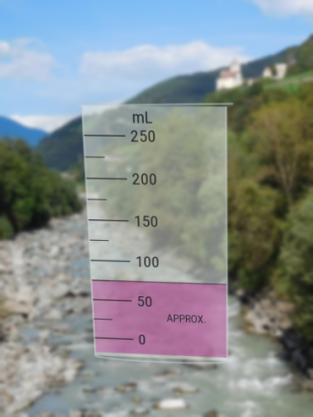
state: 75 mL
